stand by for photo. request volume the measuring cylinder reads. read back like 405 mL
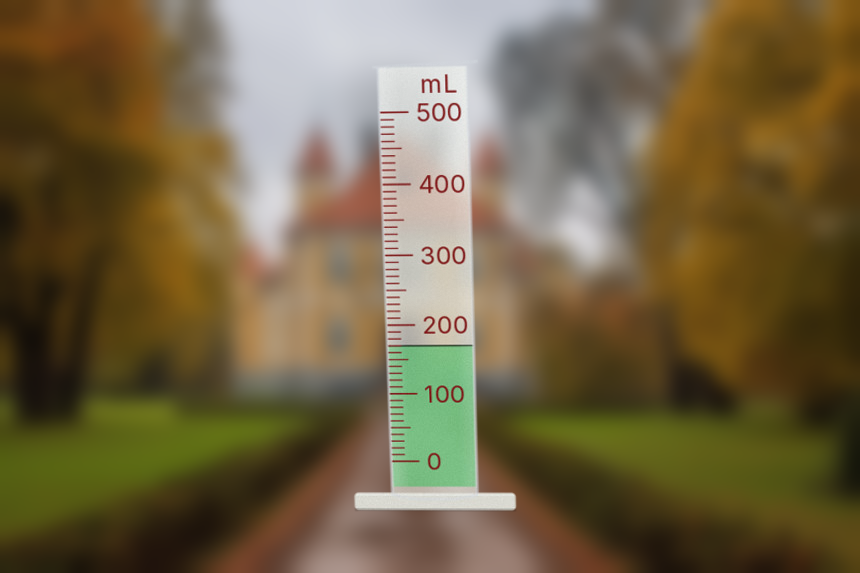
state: 170 mL
